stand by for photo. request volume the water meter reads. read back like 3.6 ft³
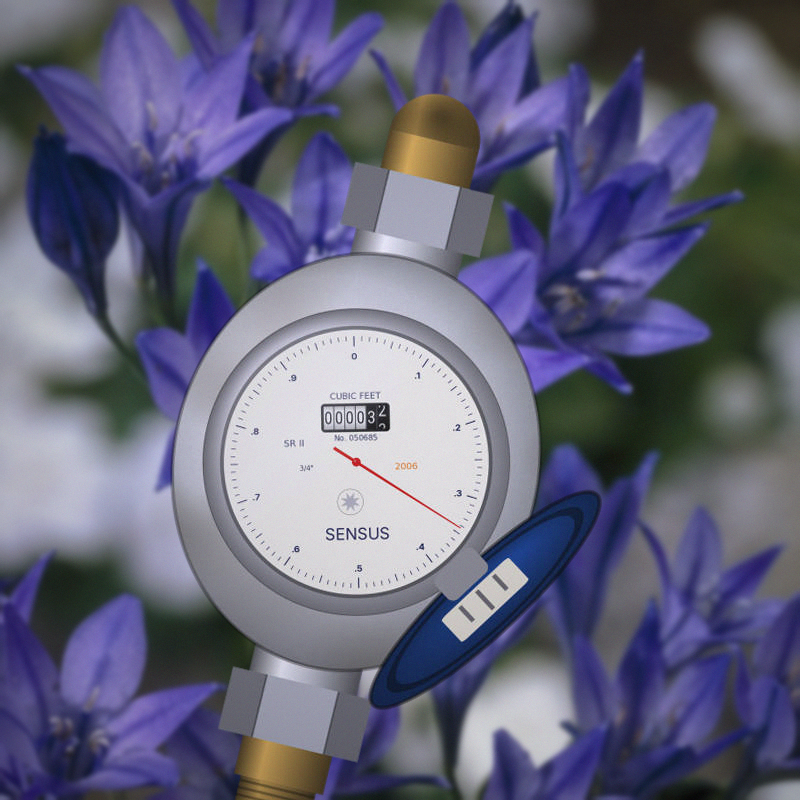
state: 32.34 ft³
